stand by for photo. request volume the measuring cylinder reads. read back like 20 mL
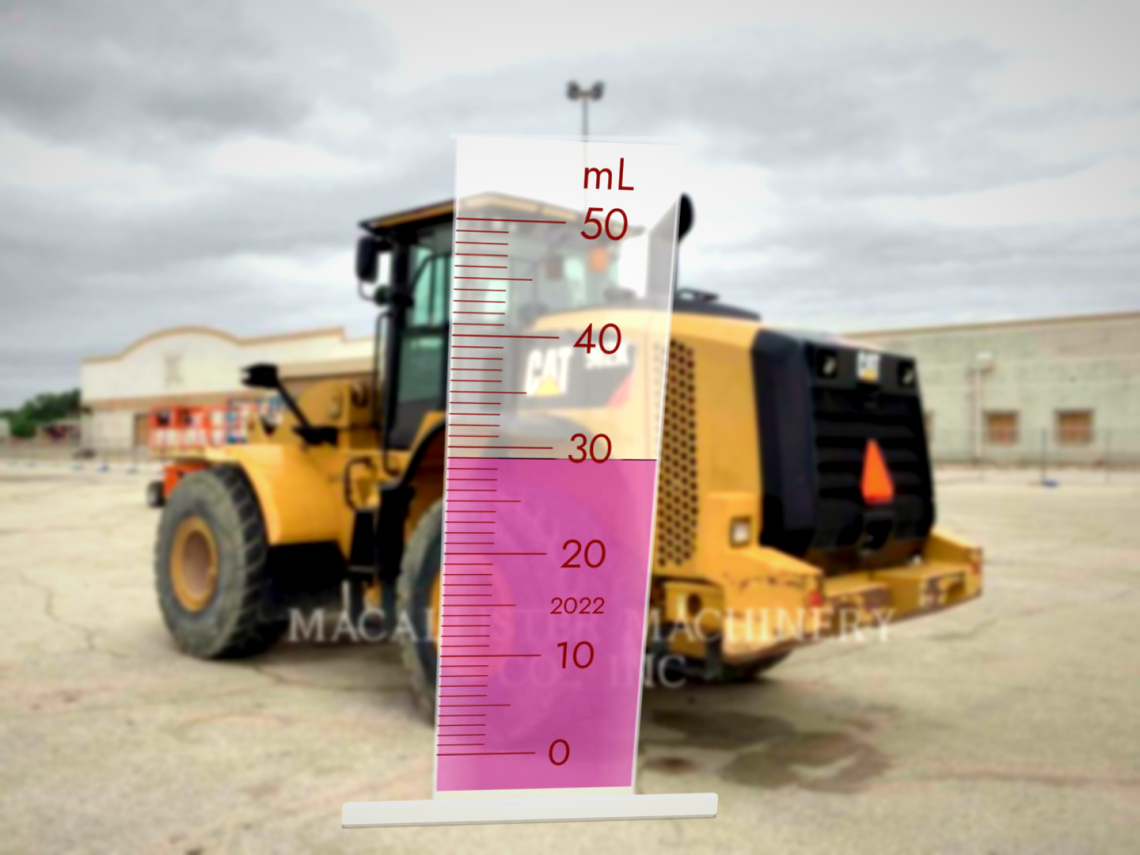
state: 29 mL
